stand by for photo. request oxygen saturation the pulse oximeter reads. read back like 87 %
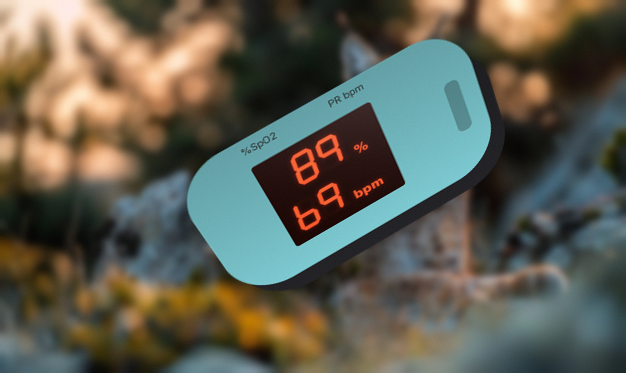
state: 89 %
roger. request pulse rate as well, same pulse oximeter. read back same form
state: 69 bpm
